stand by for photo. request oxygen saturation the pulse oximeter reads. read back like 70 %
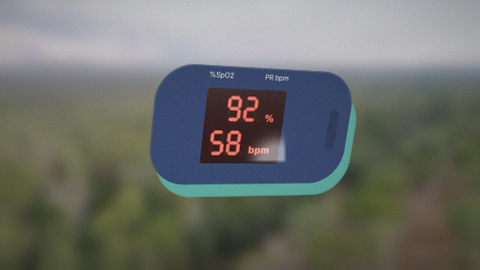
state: 92 %
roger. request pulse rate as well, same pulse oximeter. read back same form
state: 58 bpm
